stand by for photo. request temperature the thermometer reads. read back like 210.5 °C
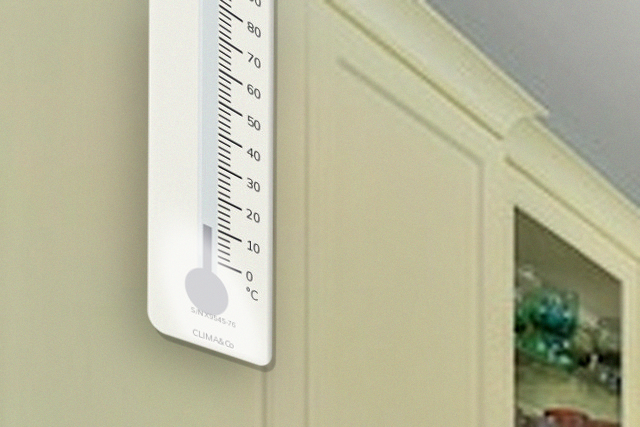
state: 10 °C
